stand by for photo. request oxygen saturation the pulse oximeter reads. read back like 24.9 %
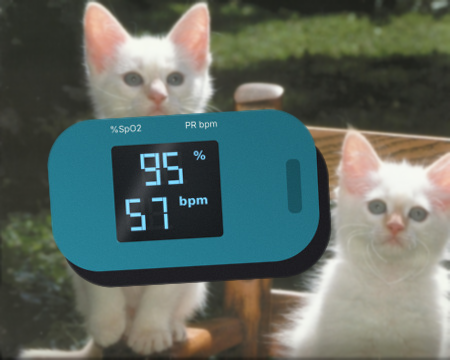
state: 95 %
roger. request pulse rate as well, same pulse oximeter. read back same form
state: 57 bpm
